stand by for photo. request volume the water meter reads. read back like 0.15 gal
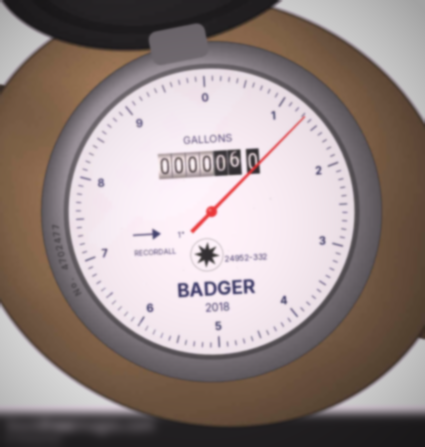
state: 61.3 gal
